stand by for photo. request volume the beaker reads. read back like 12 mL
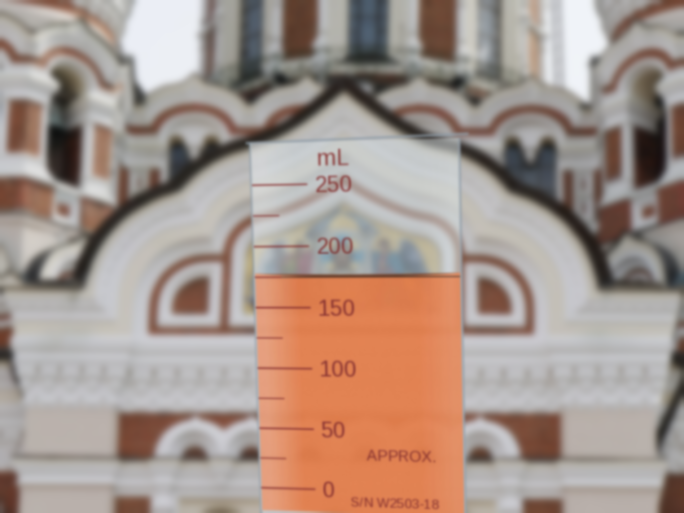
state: 175 mL
